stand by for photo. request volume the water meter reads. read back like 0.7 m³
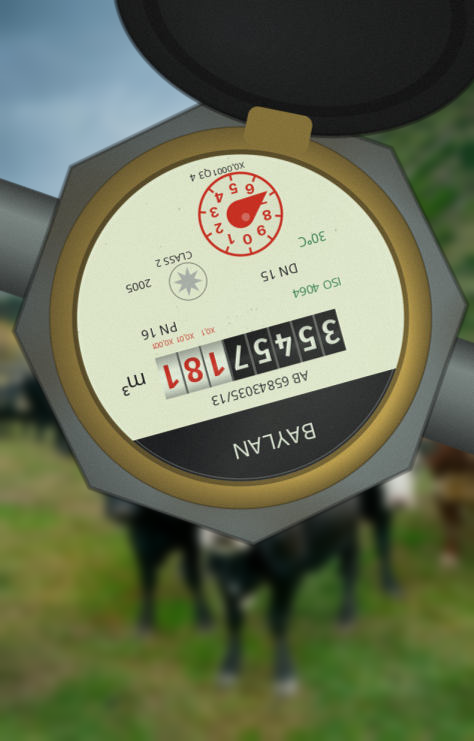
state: 35457.1816 m³
